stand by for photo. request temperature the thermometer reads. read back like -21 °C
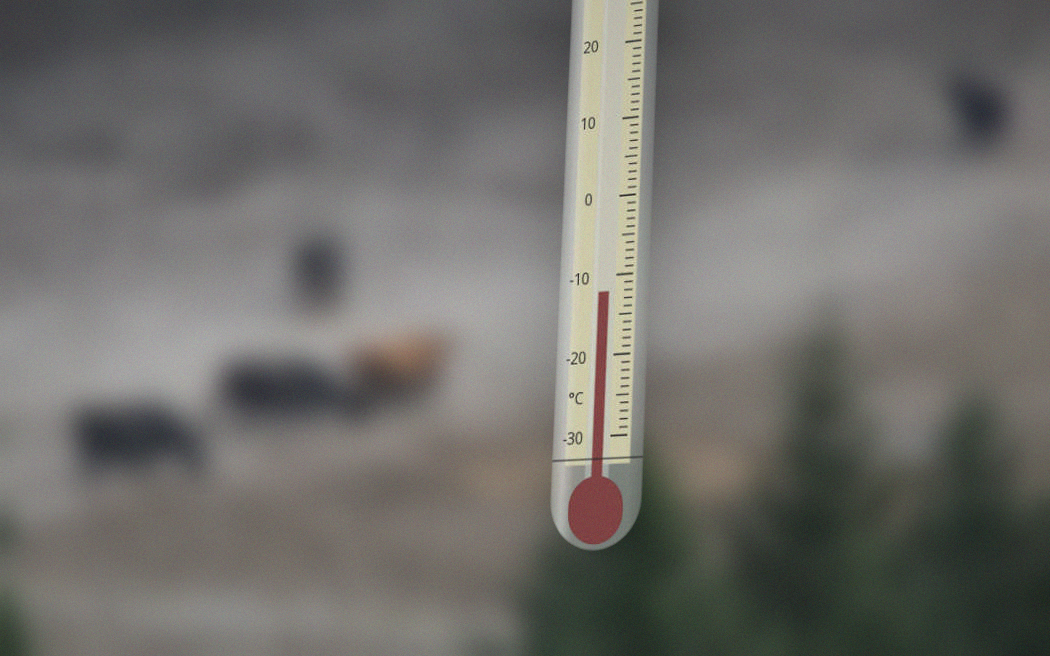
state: -12 °C
